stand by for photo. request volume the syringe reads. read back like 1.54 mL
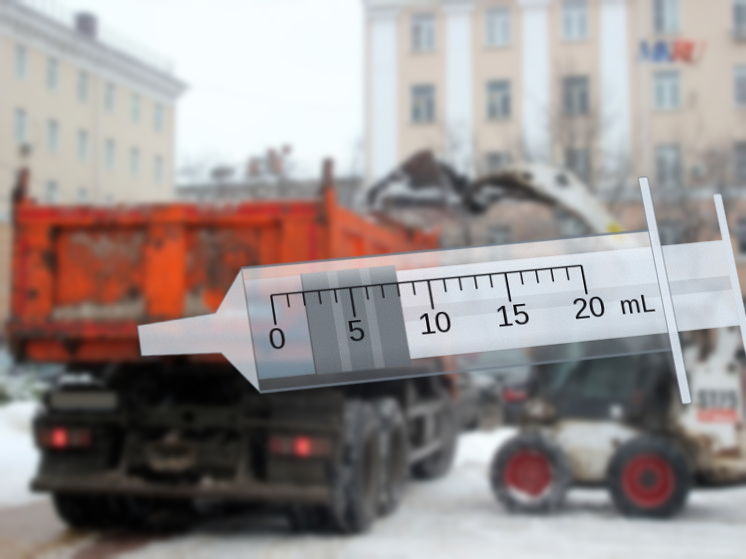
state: 2 mL
